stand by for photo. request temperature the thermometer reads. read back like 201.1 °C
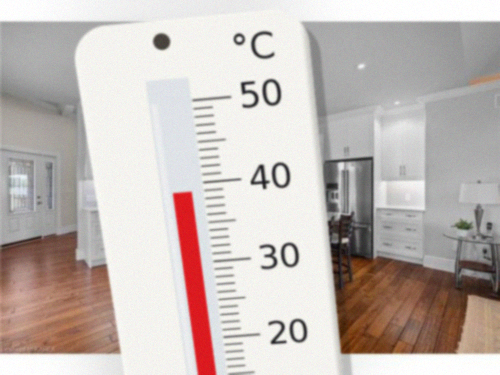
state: 39 °C
